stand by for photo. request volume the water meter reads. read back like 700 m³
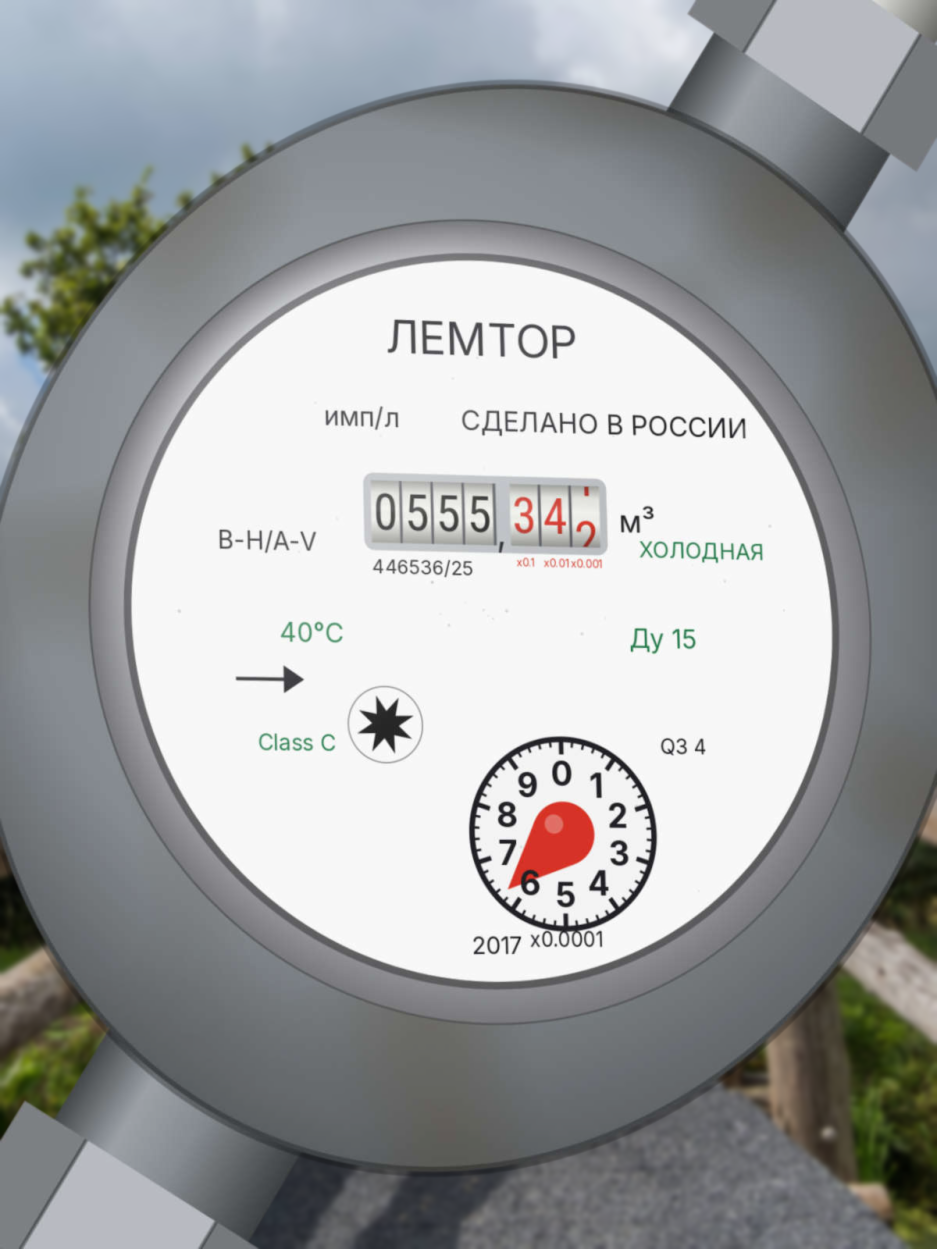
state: 555.3416 m³
